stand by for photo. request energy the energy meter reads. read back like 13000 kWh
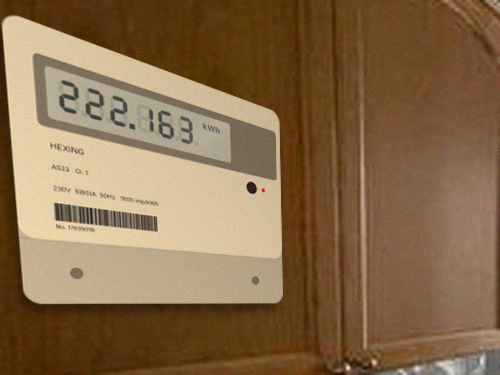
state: 222.163 kWh
